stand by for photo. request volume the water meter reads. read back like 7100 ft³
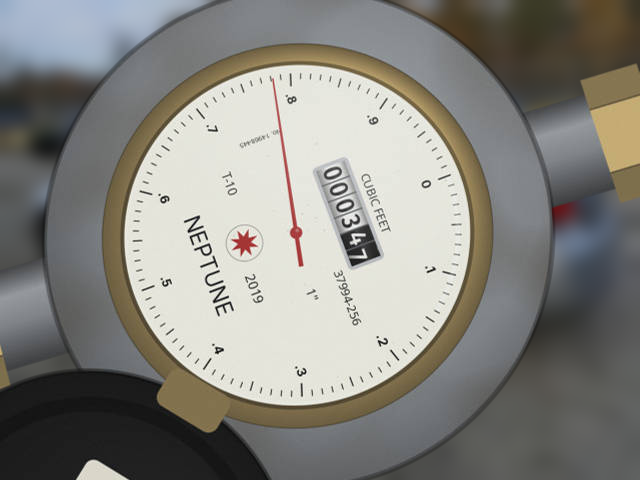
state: 346.78 ft³
